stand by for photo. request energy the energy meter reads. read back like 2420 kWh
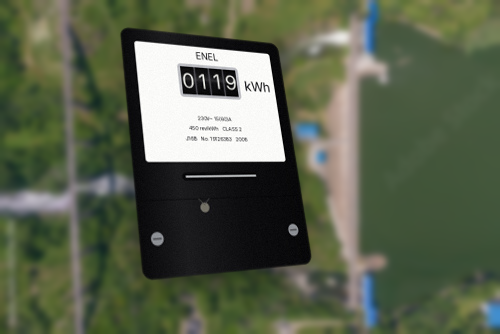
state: 119 kWh
